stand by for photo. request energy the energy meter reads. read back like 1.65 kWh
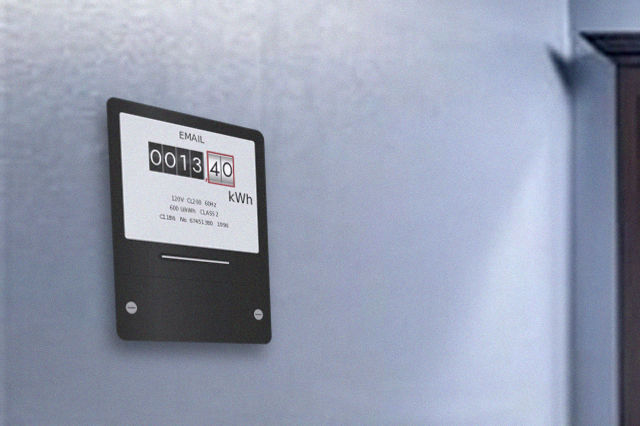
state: 13.40 kWh
